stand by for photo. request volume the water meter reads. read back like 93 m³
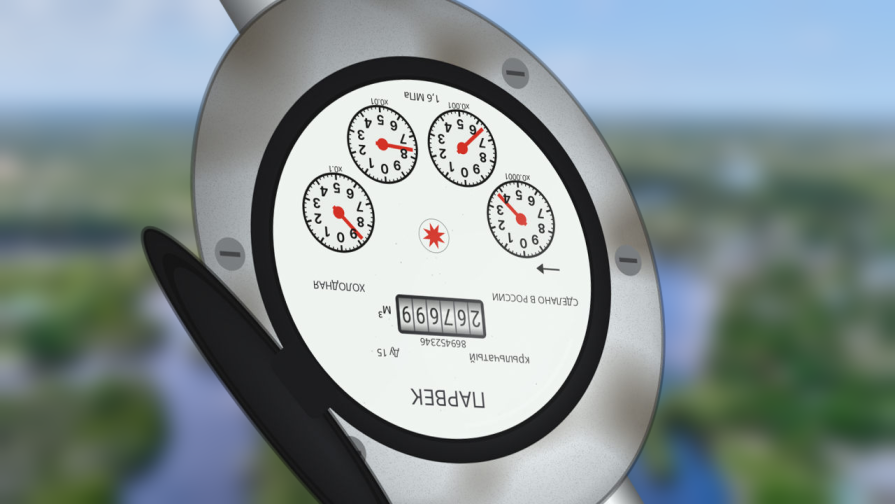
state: 267699.8763 m³
